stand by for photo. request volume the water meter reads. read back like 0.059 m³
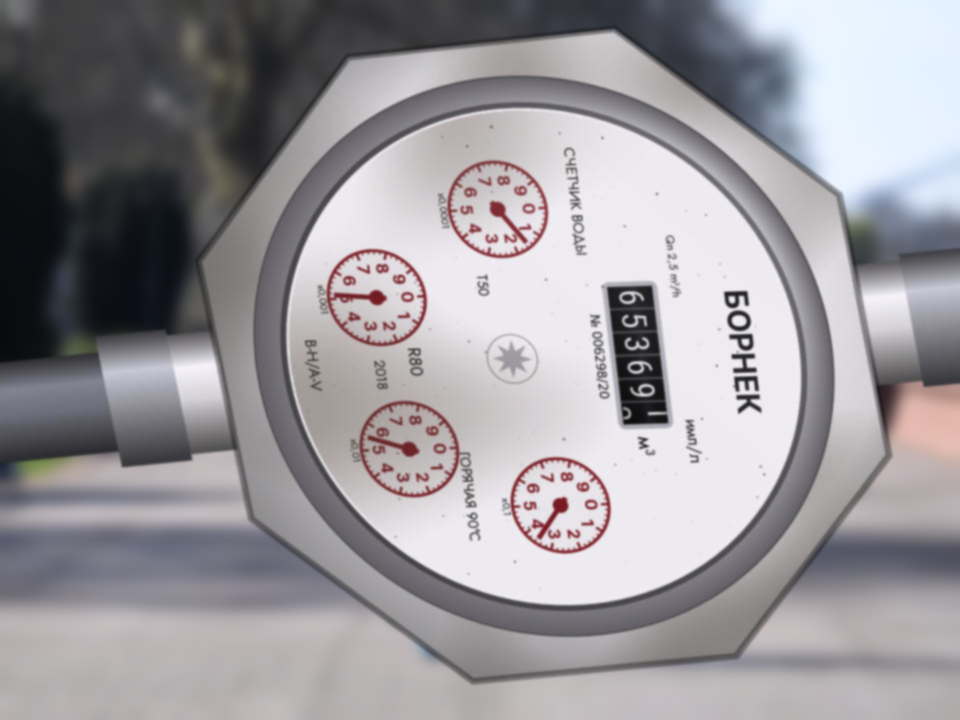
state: 653691.3551 m³
